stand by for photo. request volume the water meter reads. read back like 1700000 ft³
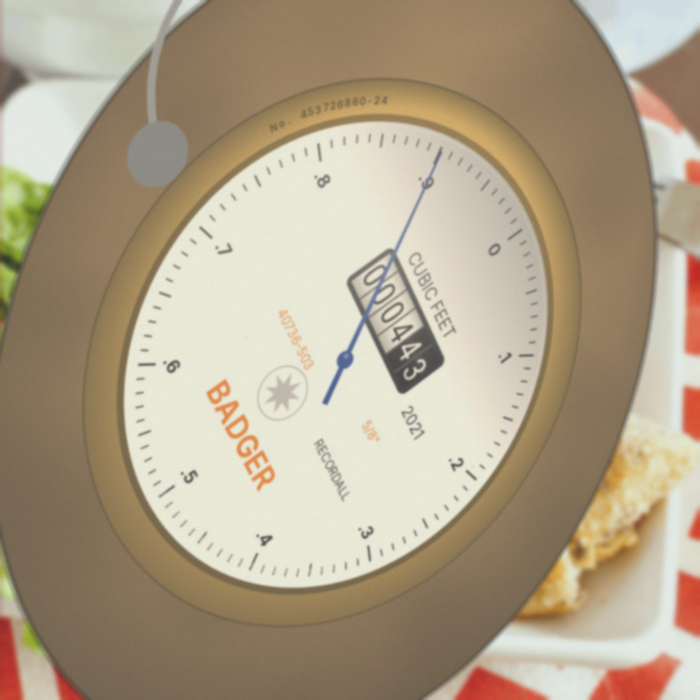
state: 442.90 ft³
